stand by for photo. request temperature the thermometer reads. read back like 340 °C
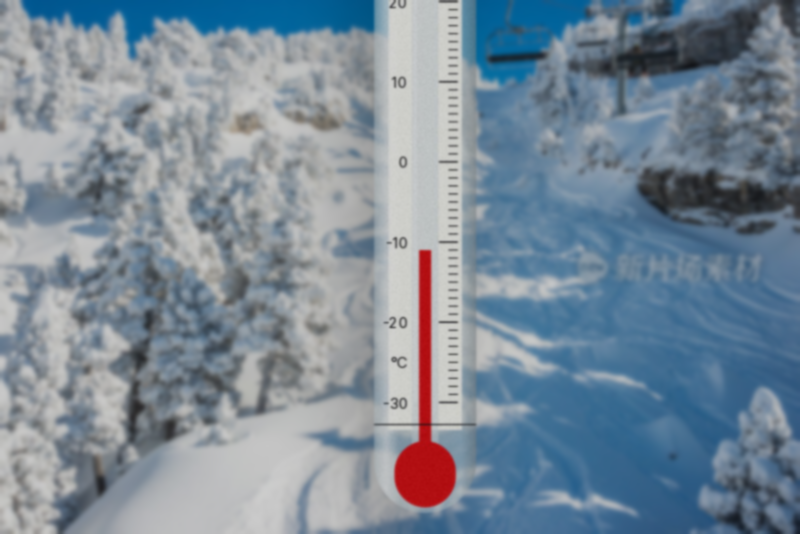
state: -11 °C
